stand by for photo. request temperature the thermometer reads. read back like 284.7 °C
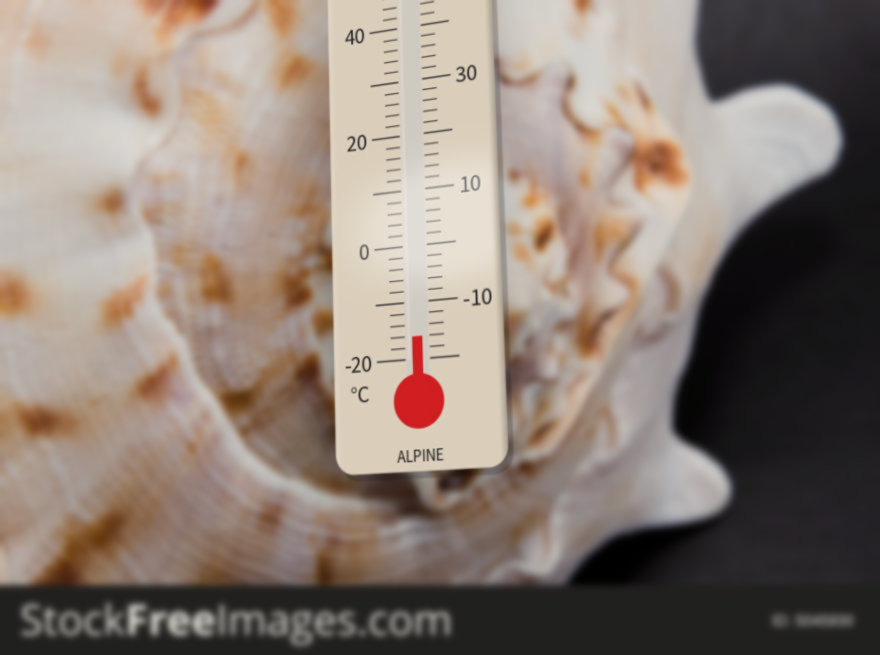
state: -16 °C
